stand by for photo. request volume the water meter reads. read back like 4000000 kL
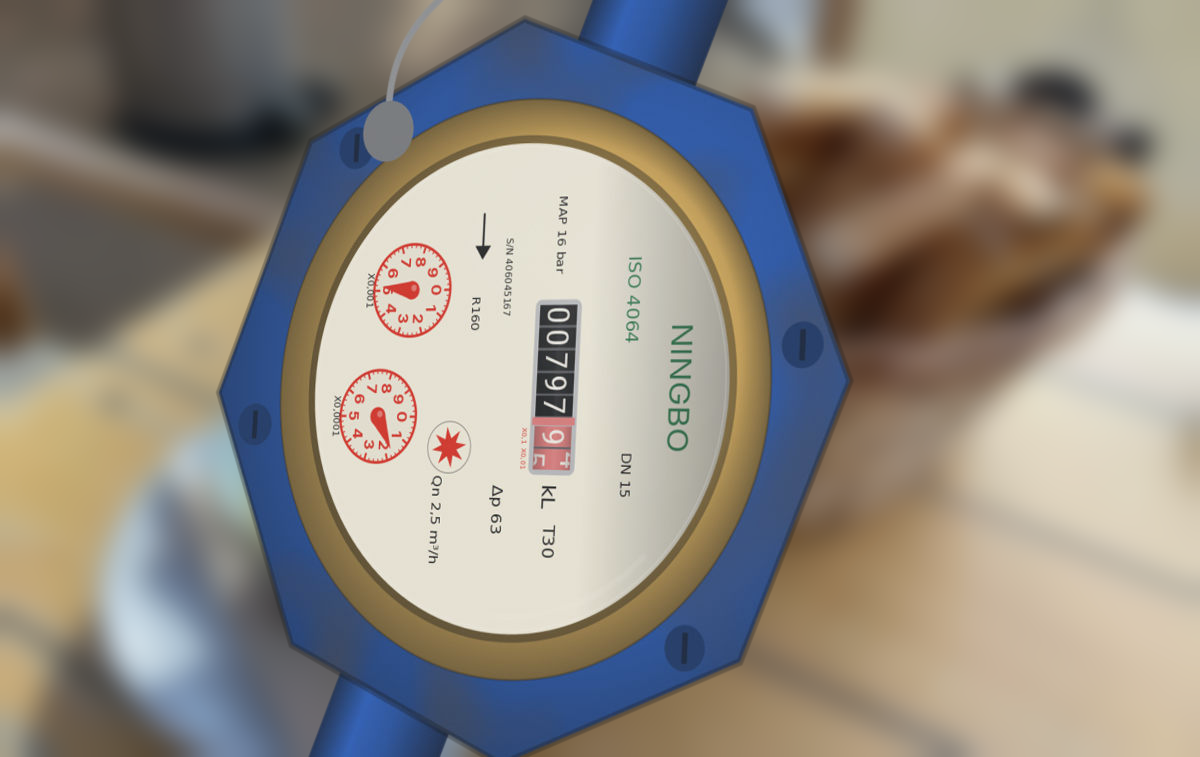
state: 797.9451 kL
